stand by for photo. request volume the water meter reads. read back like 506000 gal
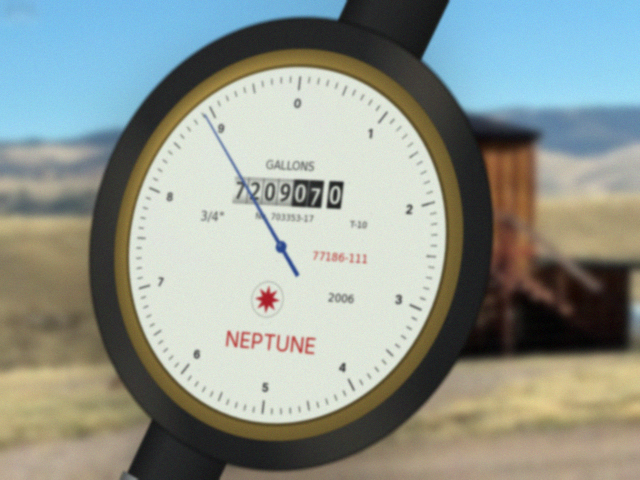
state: 7209068.9 gal
